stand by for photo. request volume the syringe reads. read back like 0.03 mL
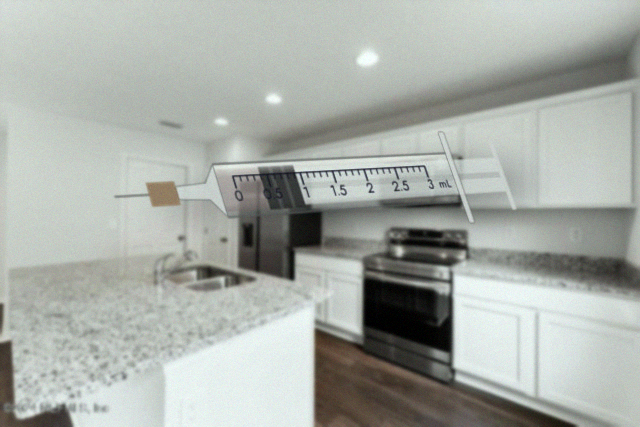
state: 0.4 mL
